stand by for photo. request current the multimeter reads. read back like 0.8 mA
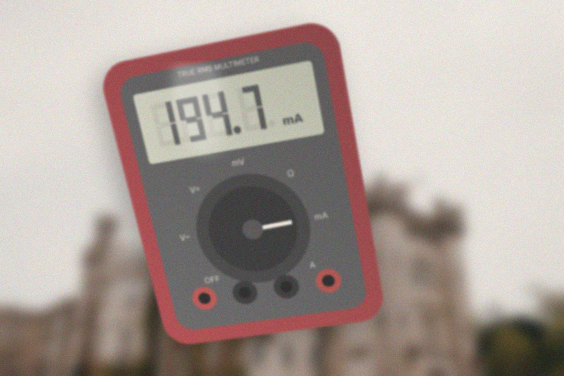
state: 194.7 mA
